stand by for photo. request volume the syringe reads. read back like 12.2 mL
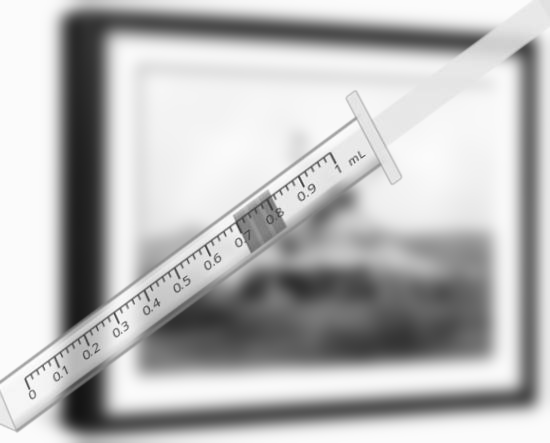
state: 0.7 mL
